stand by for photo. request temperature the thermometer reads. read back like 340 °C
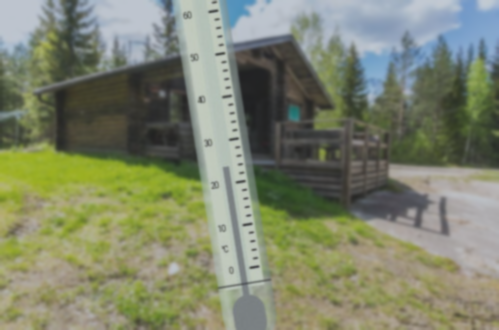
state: 24 °C
